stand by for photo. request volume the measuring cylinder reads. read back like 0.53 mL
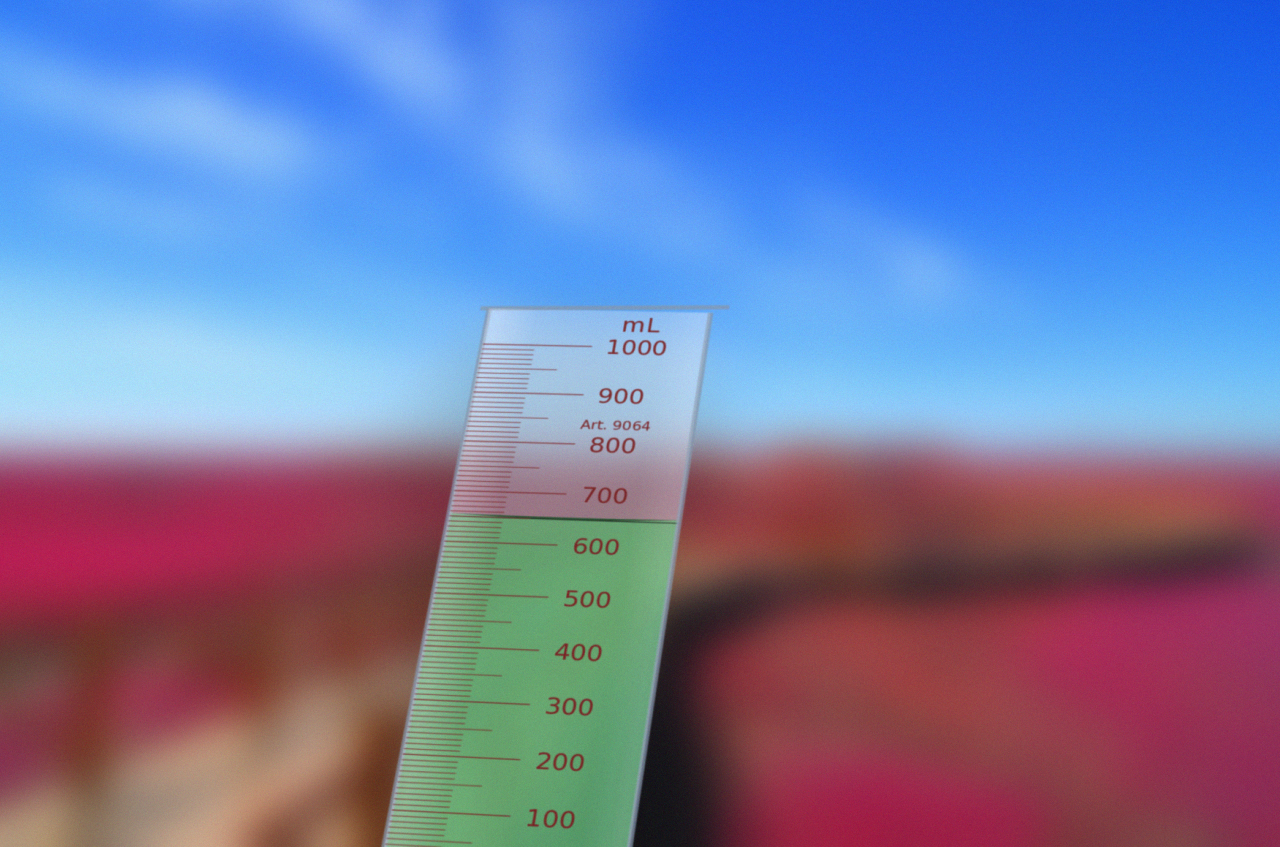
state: 650 mL
